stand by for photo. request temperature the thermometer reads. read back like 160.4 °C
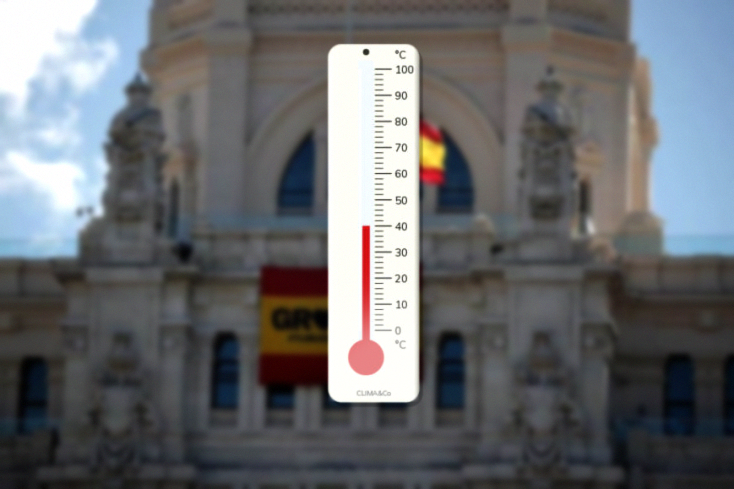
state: 40 °C
